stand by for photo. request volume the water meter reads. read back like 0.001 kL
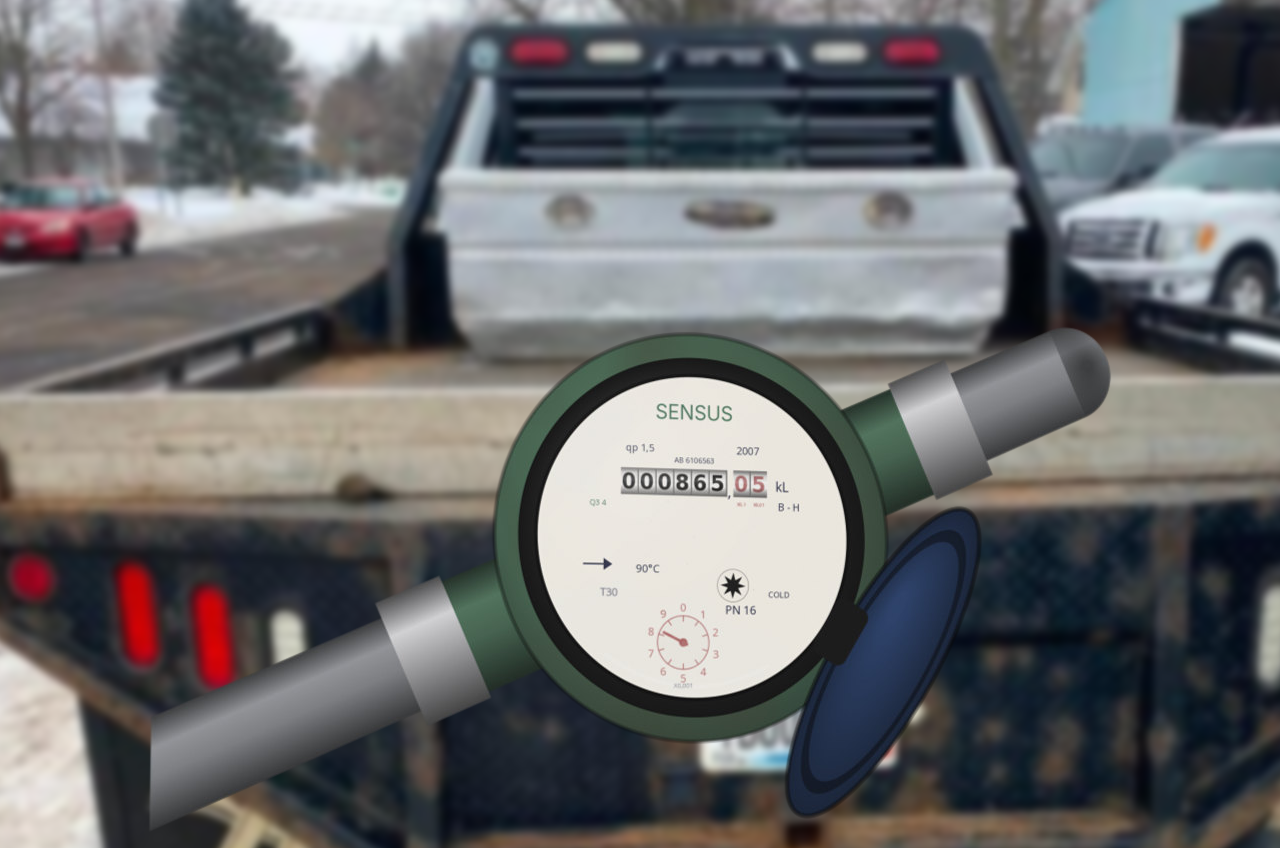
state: 865.058 kL
